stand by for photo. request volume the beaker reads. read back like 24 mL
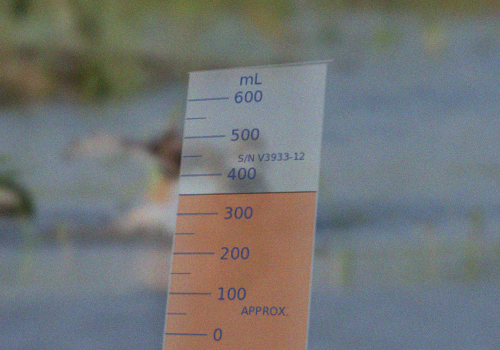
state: 350 mL
